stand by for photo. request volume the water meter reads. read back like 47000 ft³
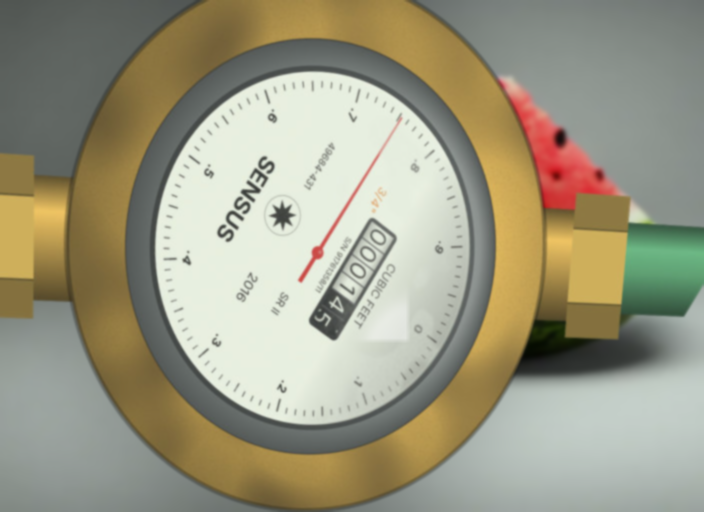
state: 144.75 ft³
